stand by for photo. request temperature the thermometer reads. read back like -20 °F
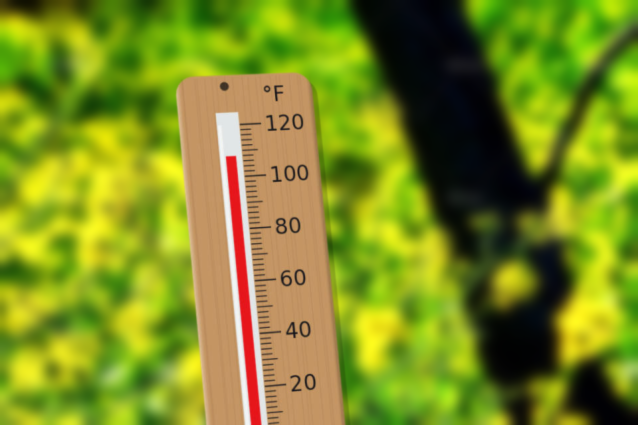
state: 108 °F
